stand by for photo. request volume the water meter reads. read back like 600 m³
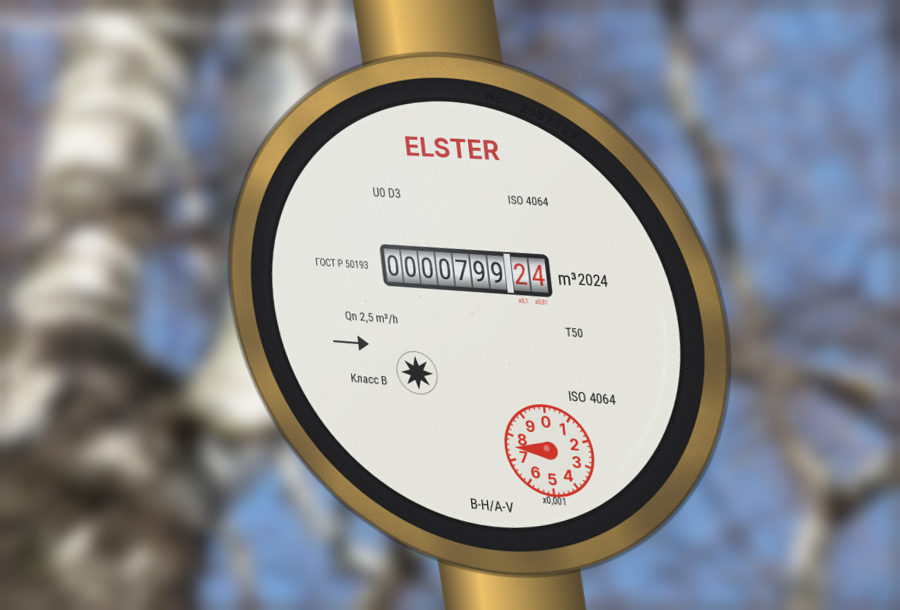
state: 799.247 m³
